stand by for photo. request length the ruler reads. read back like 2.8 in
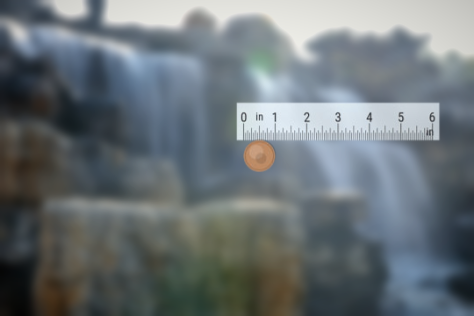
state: 1 in
